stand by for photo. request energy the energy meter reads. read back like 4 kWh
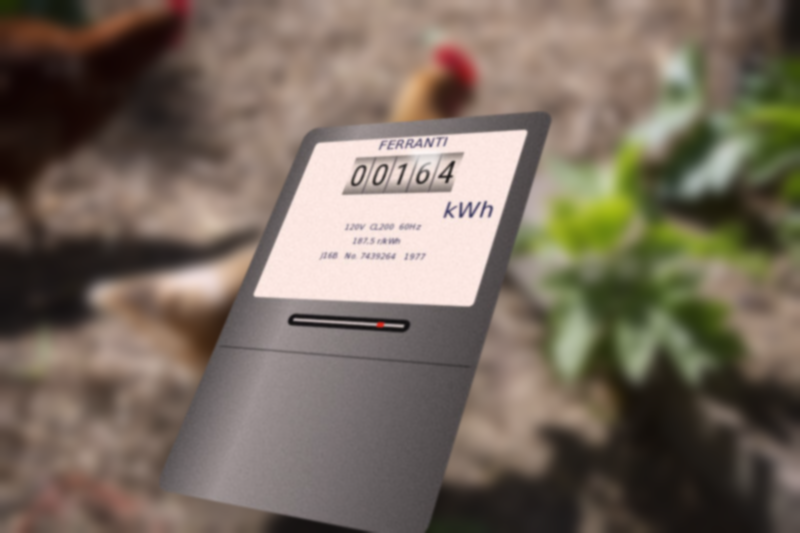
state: 164 kWh
